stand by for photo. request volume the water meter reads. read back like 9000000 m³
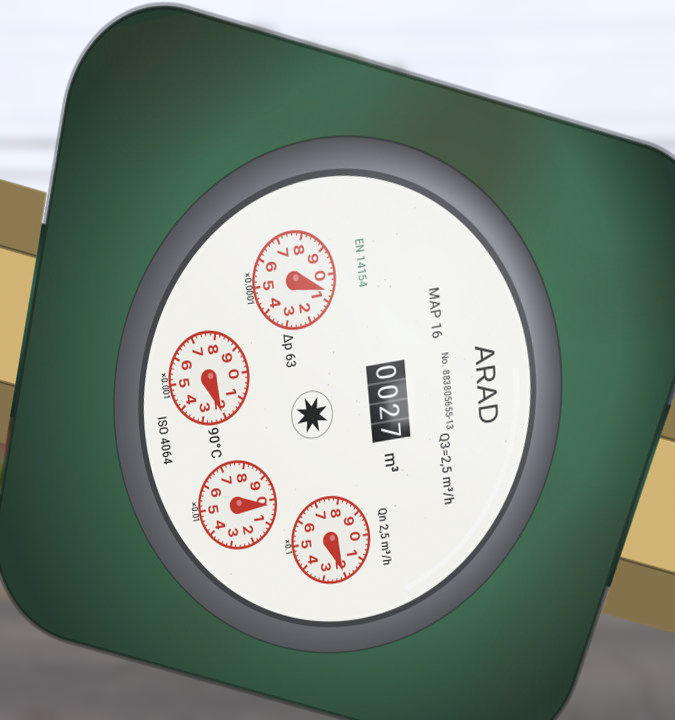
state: 27.2020 m³
